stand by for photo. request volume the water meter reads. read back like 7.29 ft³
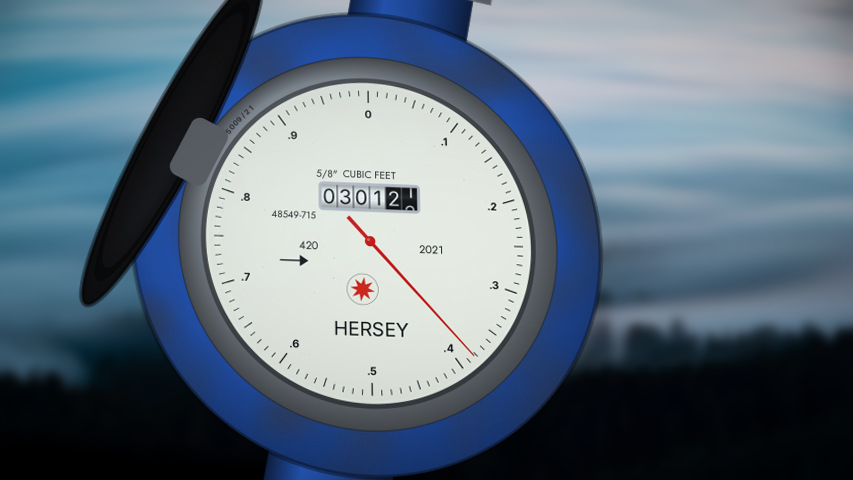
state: 30121.38 ft³
